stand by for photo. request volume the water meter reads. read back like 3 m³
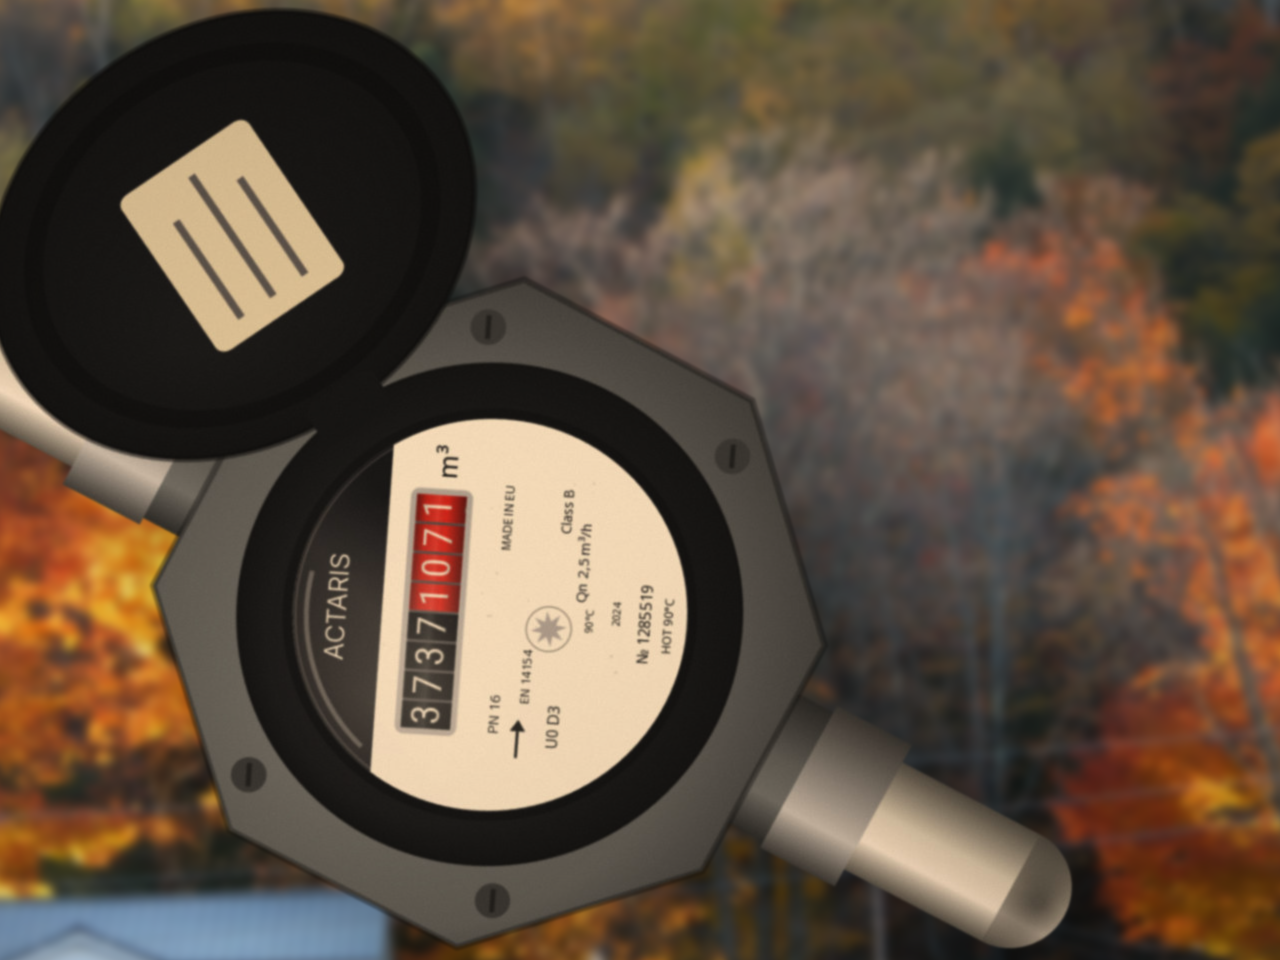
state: 3737.1071 m³
